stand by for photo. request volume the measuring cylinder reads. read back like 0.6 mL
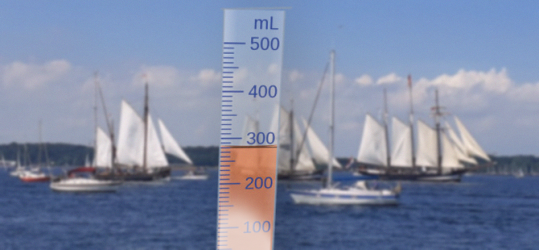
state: 280 mL
